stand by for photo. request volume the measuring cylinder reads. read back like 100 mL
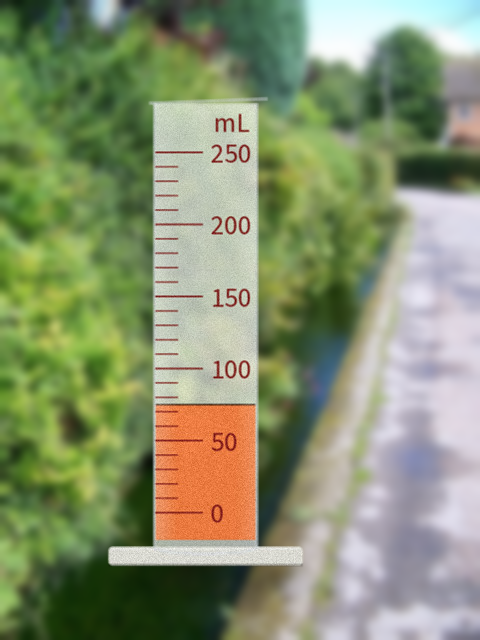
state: 75 mL
